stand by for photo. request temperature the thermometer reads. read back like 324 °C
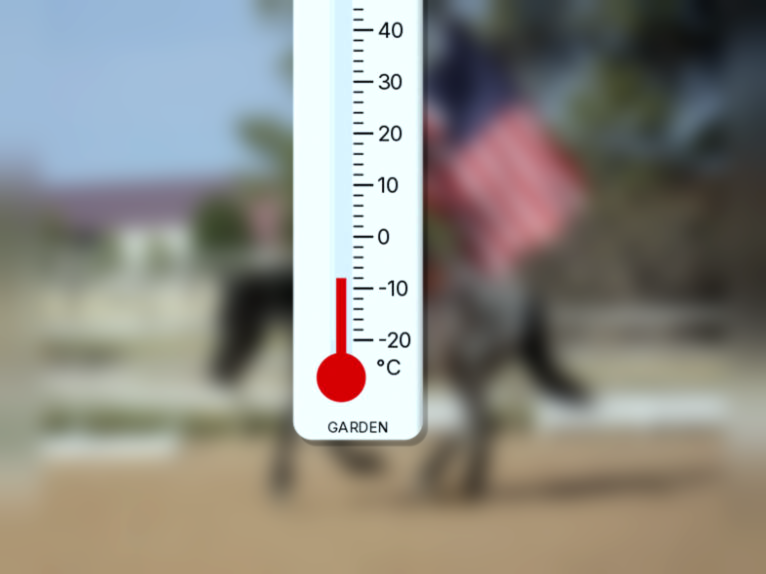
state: -8 °C
